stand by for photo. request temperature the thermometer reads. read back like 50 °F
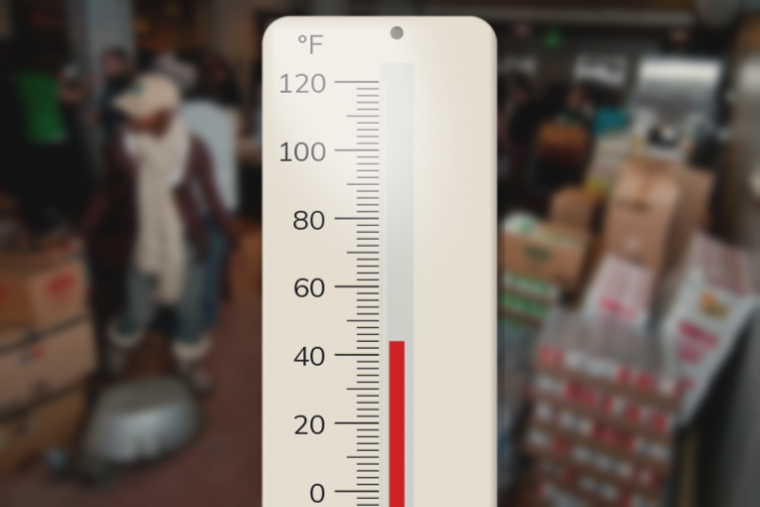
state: 44 °F
